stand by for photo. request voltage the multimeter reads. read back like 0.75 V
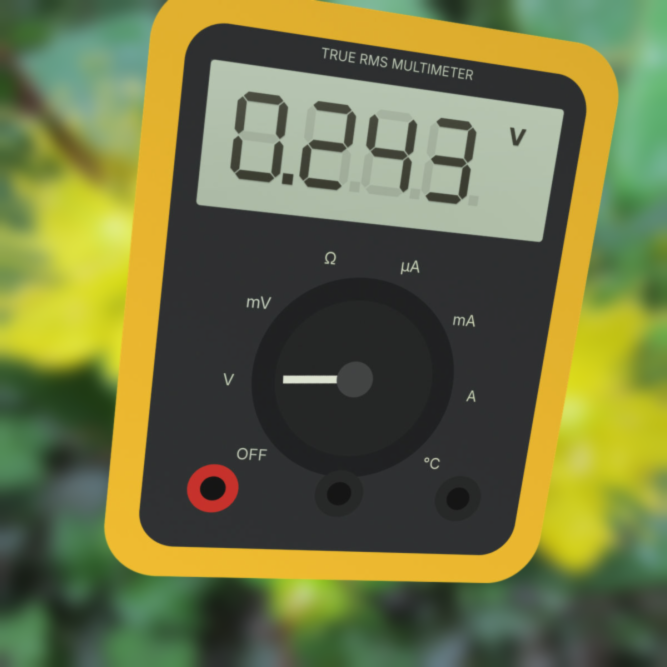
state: 0.243 V
